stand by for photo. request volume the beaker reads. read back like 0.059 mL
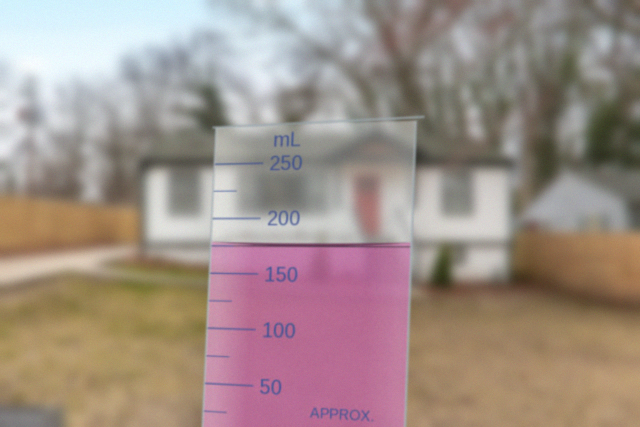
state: 175 mL
